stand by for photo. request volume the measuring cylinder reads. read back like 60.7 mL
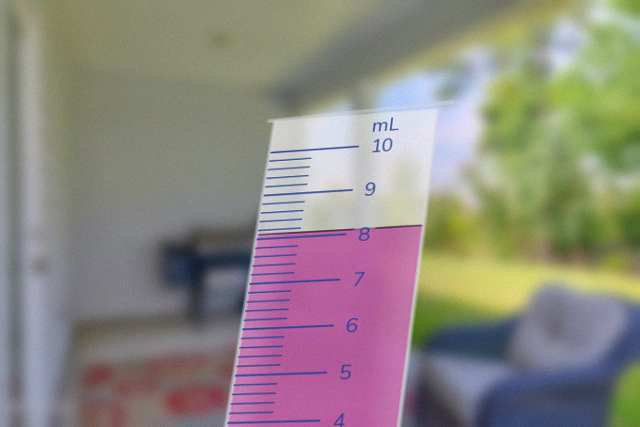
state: 8.1 mL
